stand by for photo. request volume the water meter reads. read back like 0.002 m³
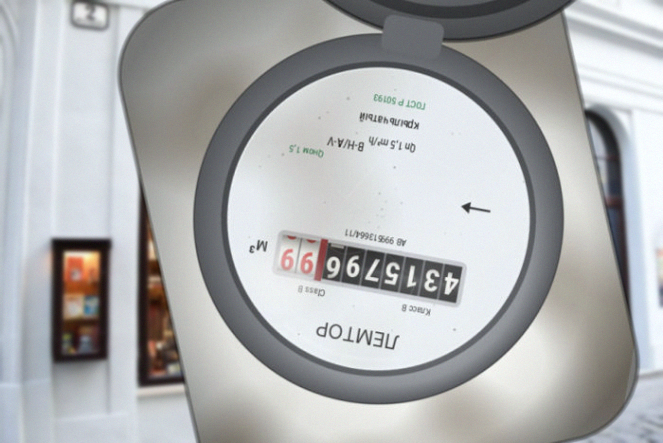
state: 4315796.99 m³
